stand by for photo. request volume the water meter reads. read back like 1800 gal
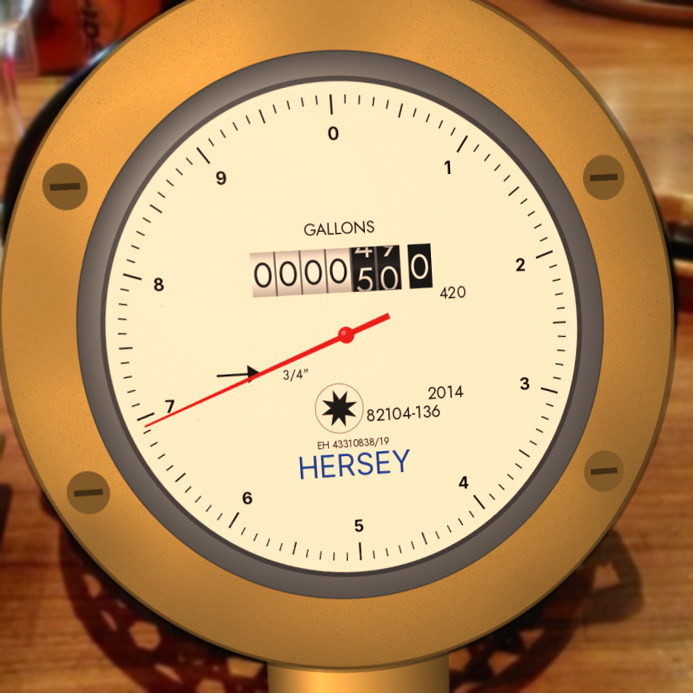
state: 496.9 gal
